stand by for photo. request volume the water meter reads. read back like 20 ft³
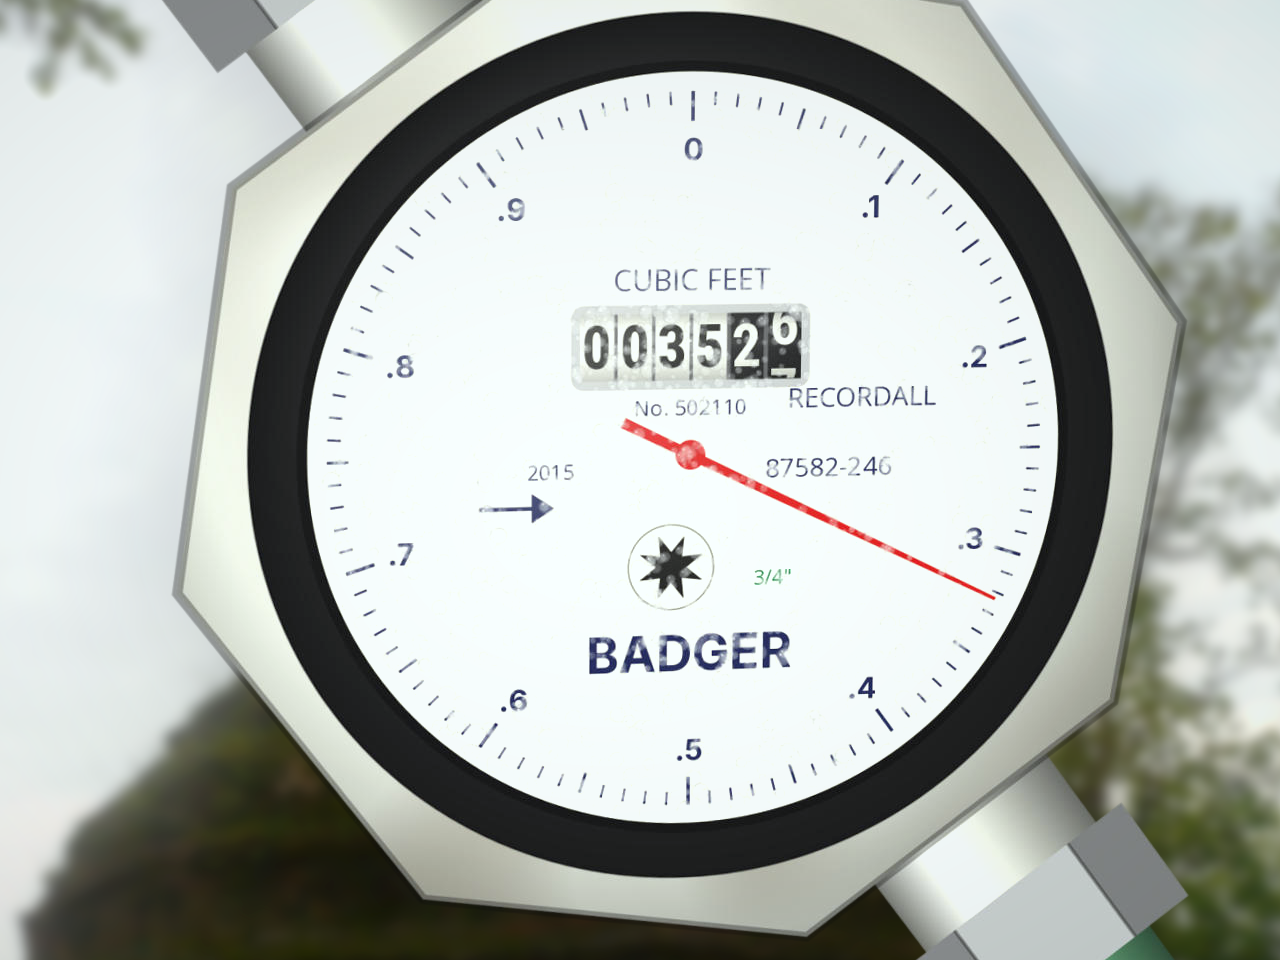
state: 3526.32 ft³
